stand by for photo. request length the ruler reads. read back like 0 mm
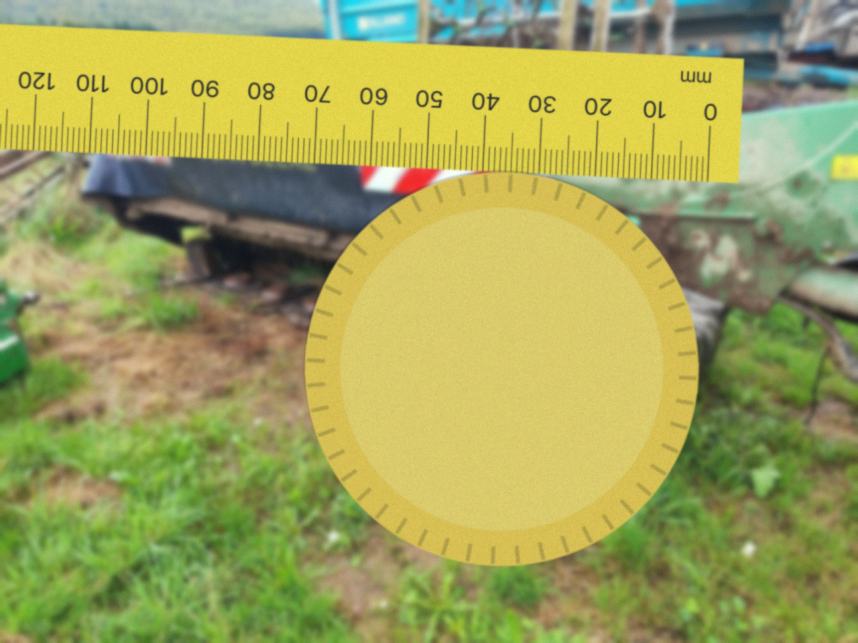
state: 70 mm
